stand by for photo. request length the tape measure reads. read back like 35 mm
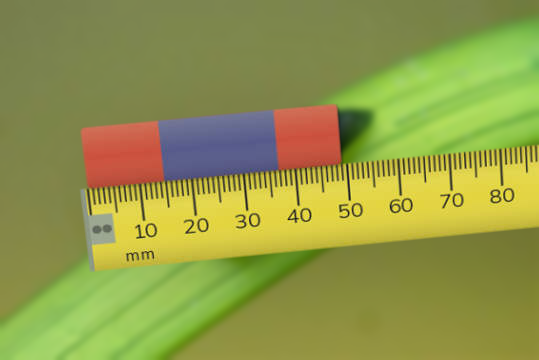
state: 49 mm
